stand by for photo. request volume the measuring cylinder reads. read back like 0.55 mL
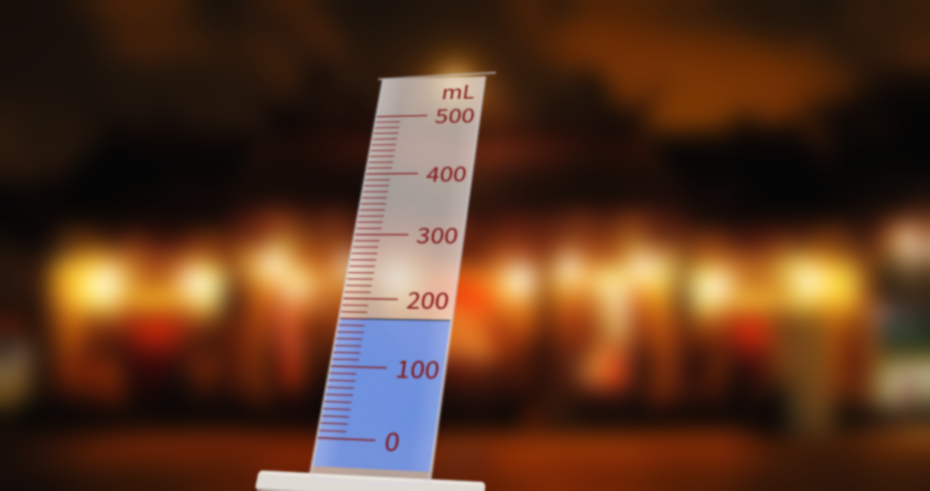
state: 170 mL
